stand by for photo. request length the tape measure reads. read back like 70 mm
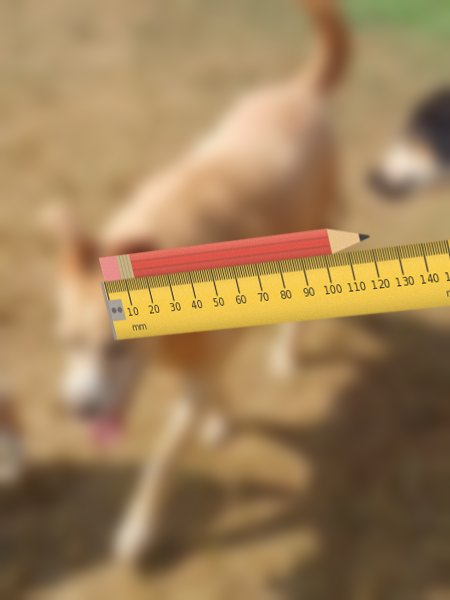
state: 120 mm
